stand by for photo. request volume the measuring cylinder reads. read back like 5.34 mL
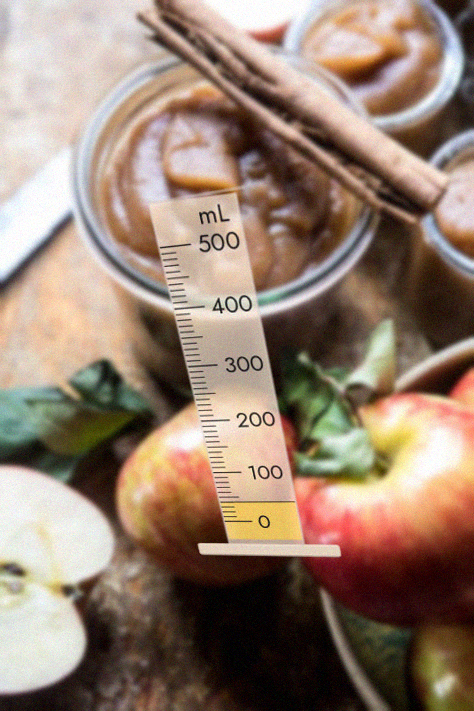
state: 40 mL
